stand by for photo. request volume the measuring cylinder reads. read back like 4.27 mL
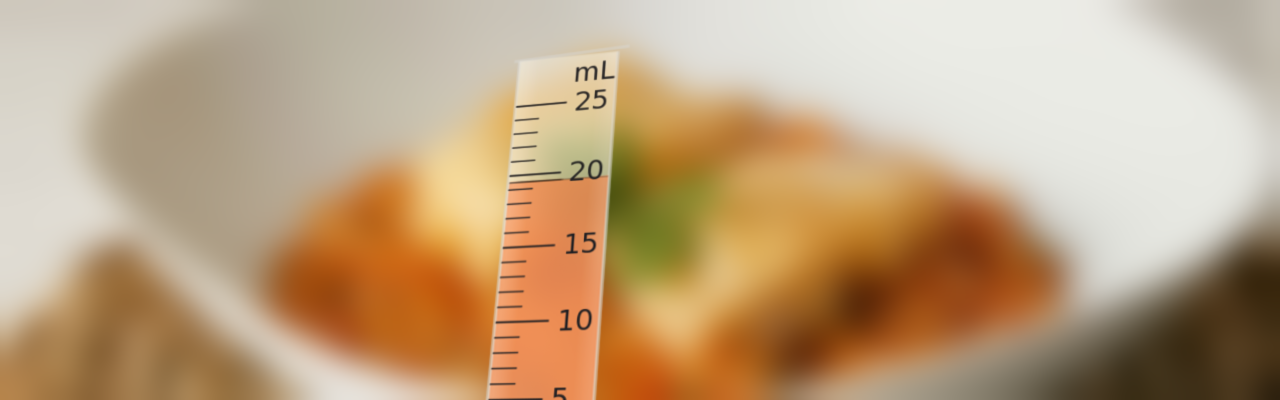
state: 19.5 mL
